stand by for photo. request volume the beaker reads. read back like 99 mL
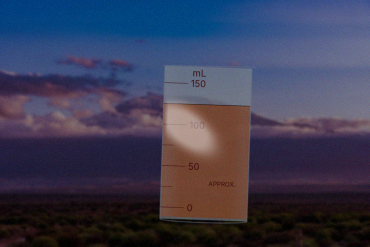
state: 125 mL
